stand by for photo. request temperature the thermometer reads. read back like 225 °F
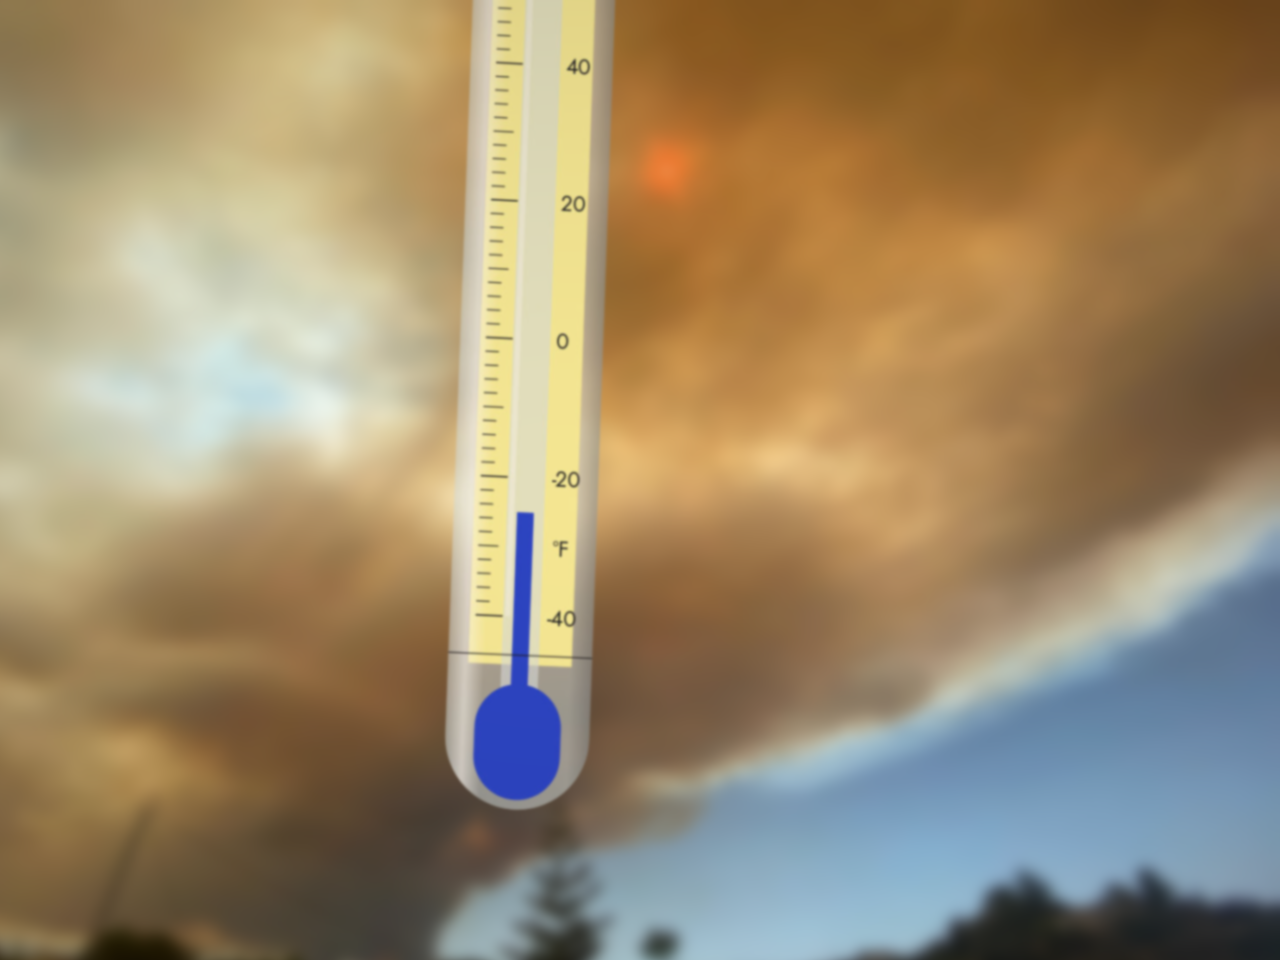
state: -25 °F
